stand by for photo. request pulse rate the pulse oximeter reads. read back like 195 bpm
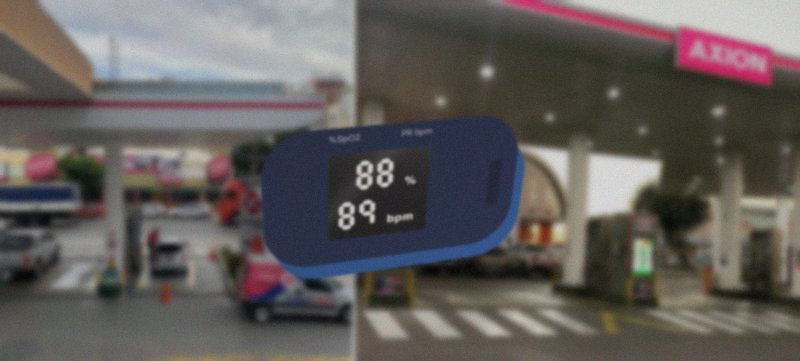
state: 89 bpm
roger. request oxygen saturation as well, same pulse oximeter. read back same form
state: 88 %
